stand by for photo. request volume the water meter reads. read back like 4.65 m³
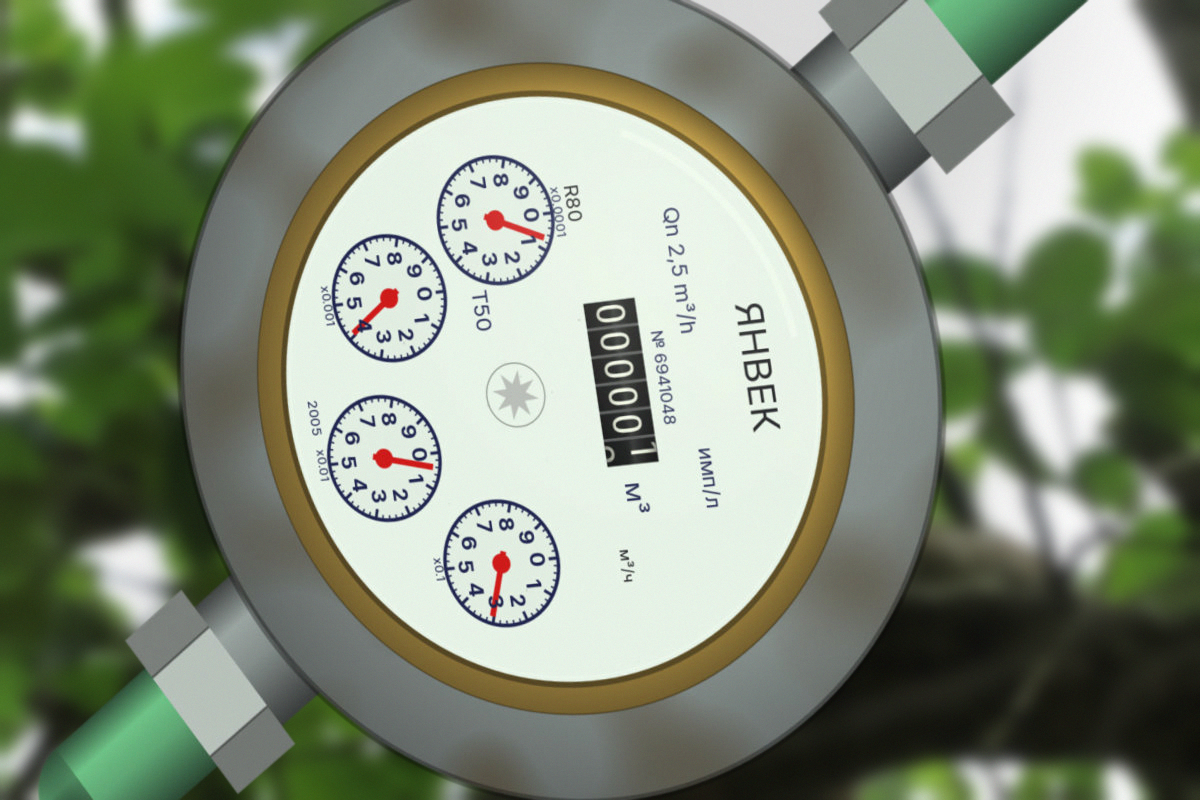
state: 1.3040 m³
